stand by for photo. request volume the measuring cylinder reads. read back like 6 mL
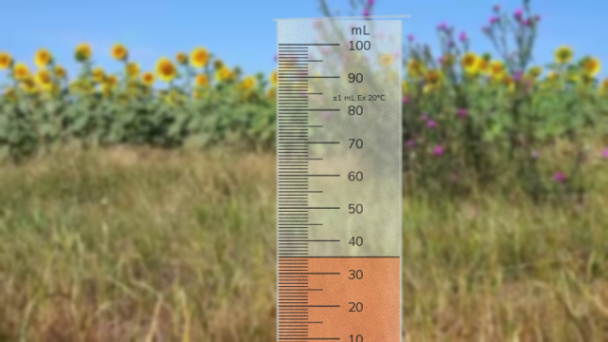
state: 35 mL
